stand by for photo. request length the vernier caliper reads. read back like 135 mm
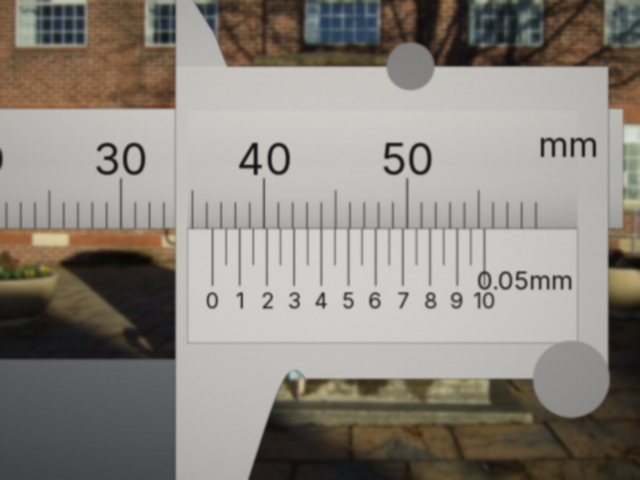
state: 36.4 mm
